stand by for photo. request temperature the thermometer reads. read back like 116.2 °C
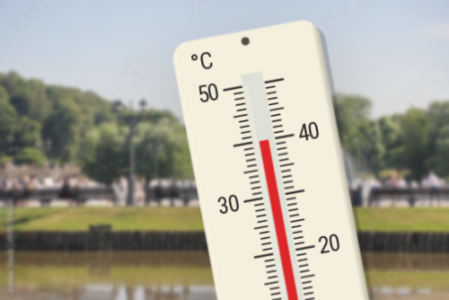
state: 40 °C
